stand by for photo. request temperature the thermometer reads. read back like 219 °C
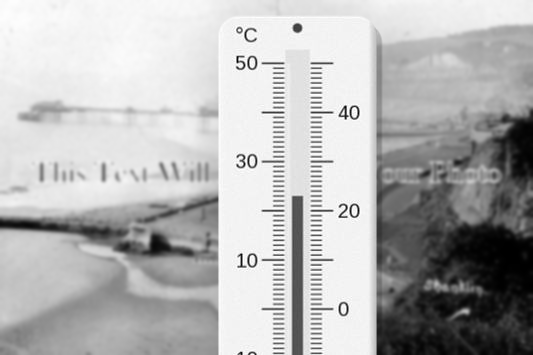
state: 23 °C
